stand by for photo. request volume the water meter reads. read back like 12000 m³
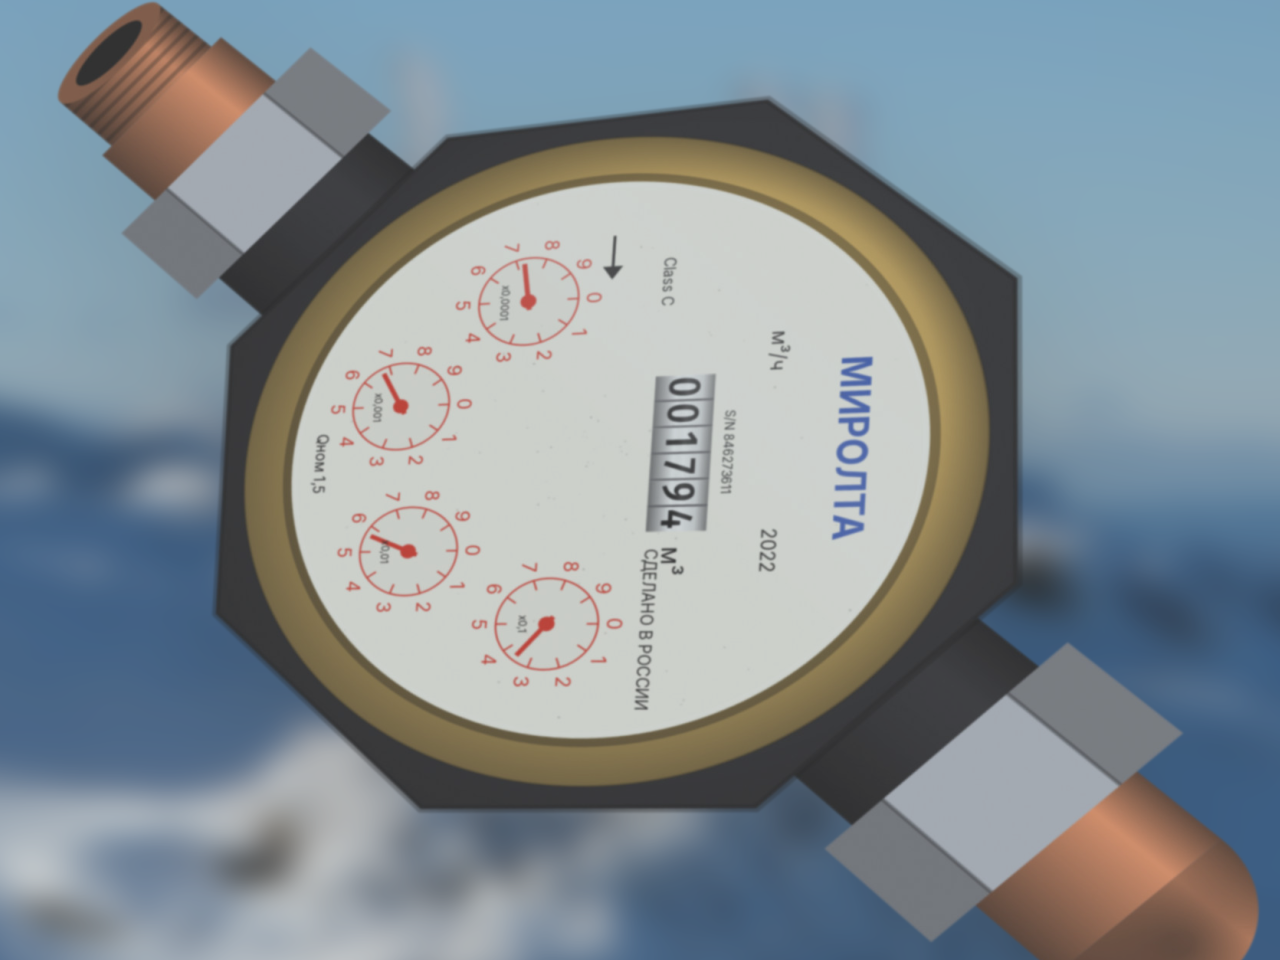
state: 1794.3567 m³
